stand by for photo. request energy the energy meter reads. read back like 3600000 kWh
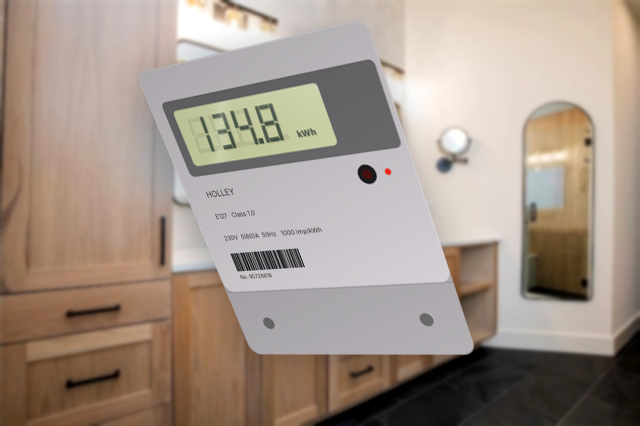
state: 134.8 kWh
